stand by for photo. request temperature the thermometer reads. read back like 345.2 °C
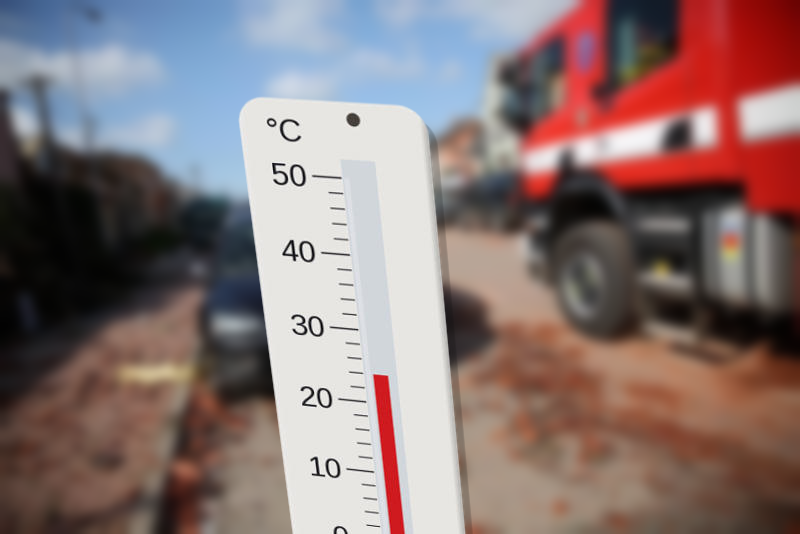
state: 24 °C
